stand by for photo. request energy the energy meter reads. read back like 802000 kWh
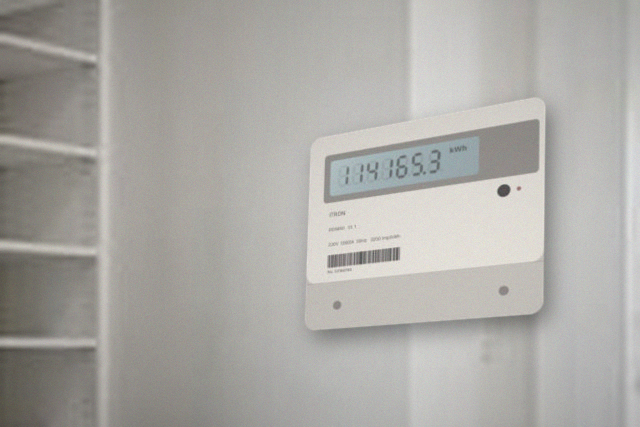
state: 114165.3 kWh
